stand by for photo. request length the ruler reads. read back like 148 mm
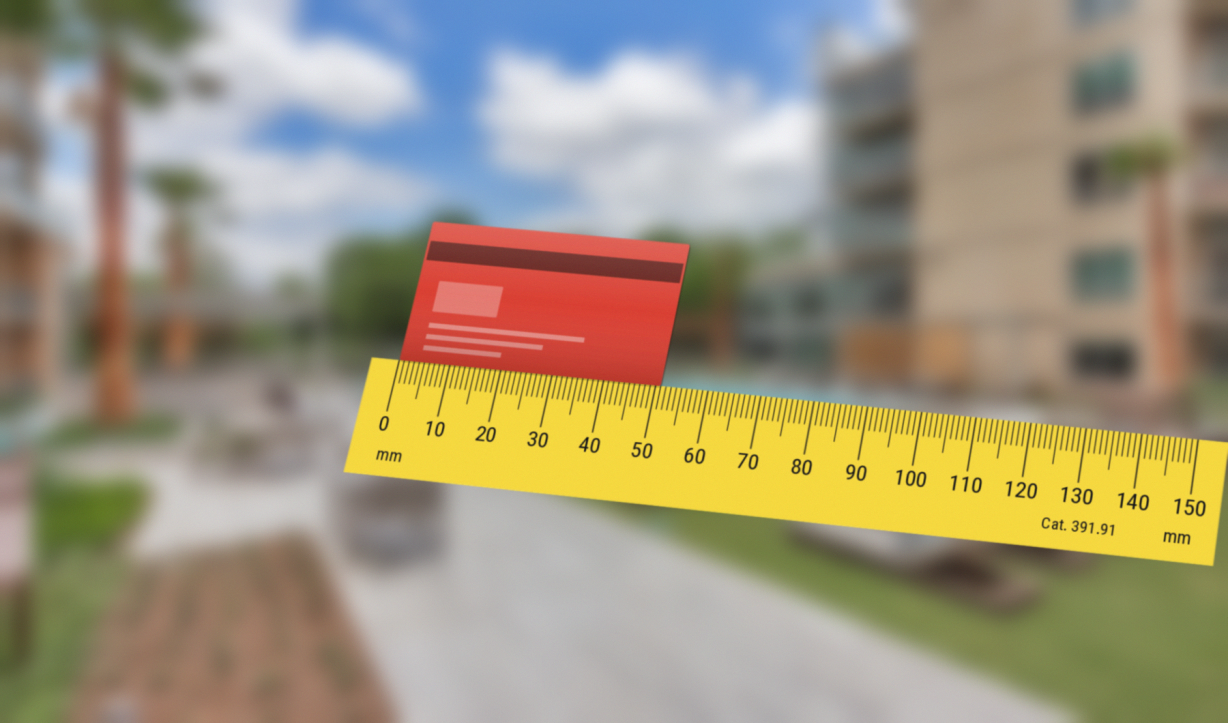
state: 51 mm
